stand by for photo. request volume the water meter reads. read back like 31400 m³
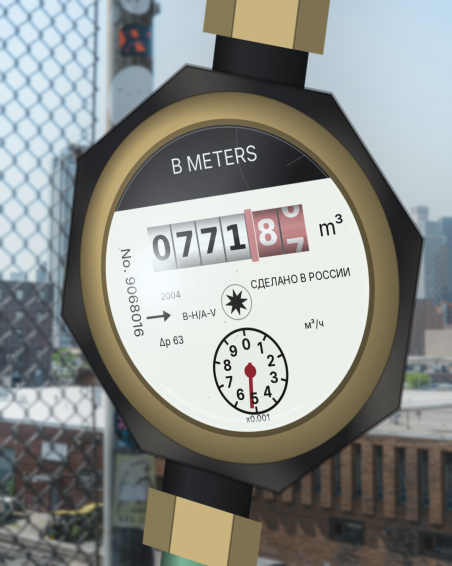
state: 771.865 m³
